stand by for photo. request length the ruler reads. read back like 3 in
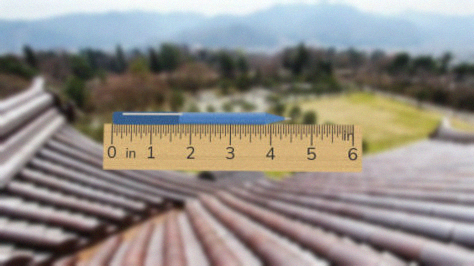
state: 4.5 in
